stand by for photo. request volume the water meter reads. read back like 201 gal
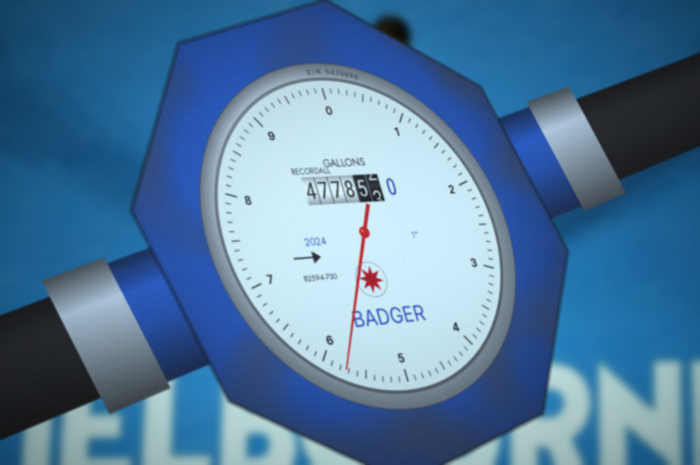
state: 4778525.7 gal
